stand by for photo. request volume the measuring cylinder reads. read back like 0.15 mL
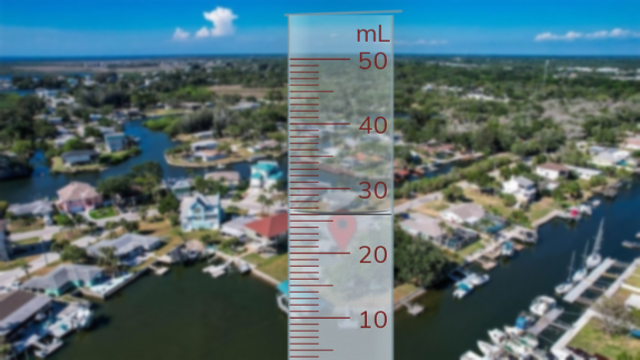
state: 26 mL
